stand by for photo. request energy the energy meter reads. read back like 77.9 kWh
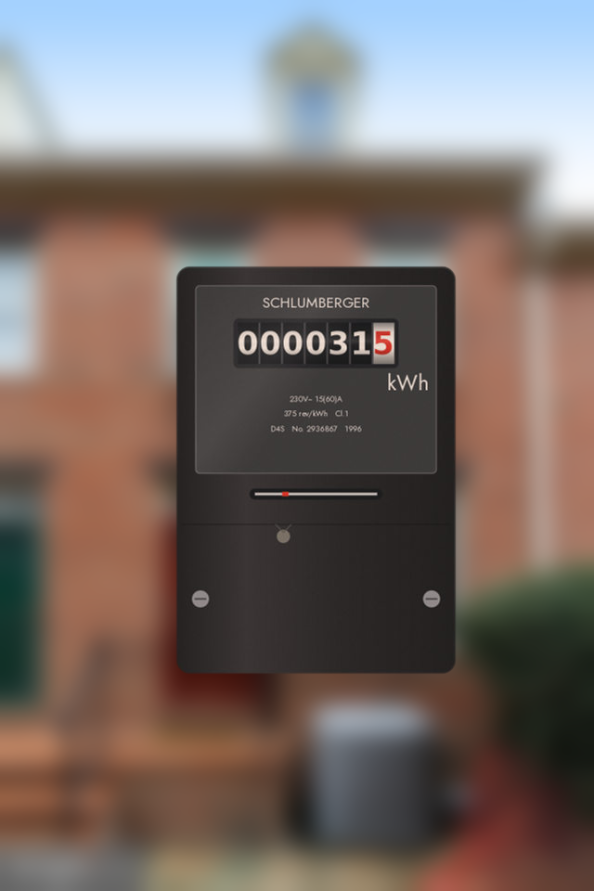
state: 31.5 kWh
